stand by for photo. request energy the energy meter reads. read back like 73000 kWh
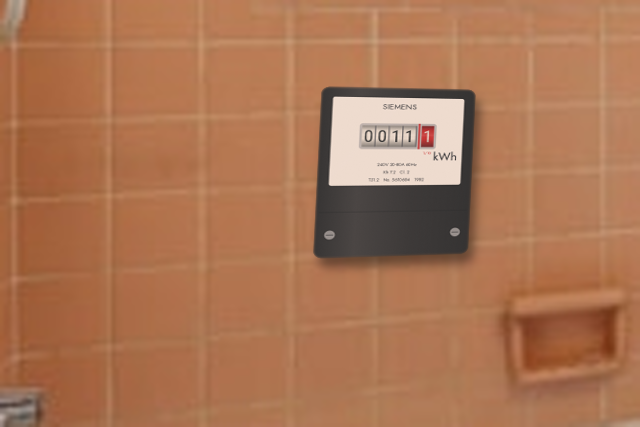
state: 11.1 kWh
